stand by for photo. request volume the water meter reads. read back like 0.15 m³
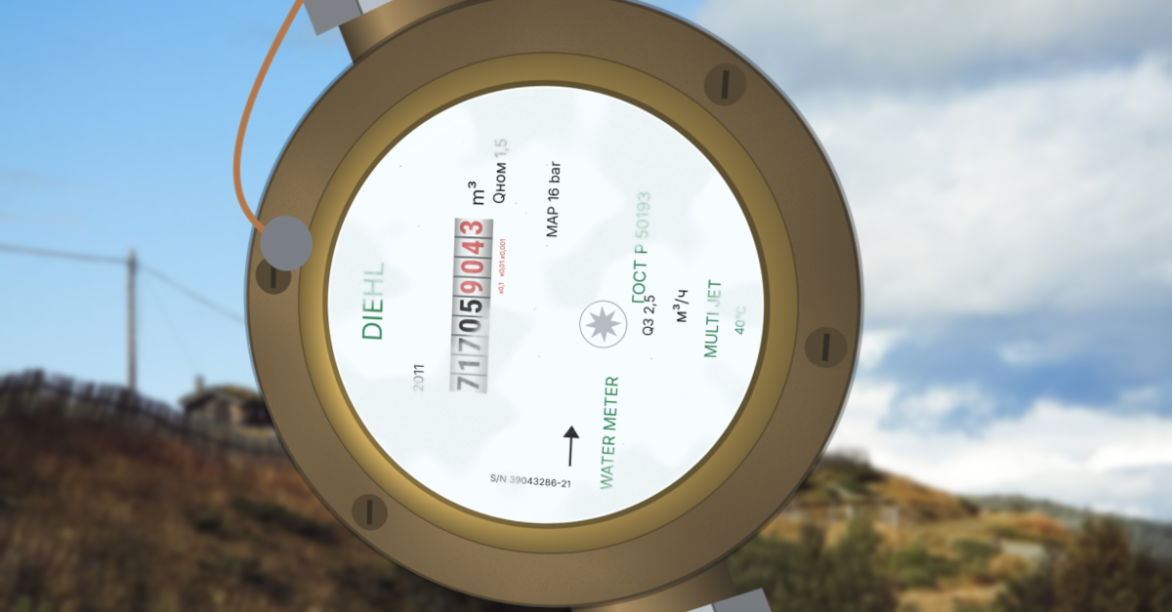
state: 71705.9043 m³
